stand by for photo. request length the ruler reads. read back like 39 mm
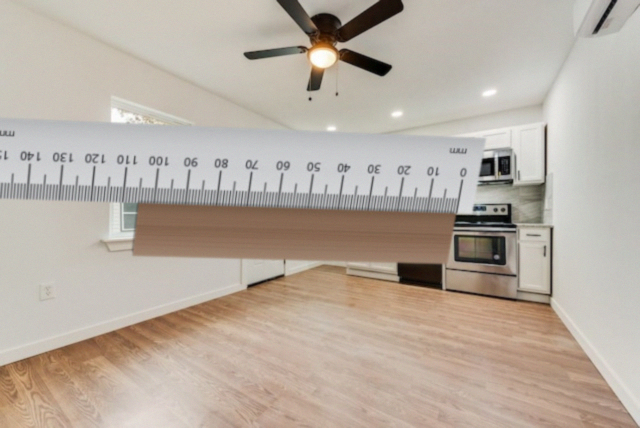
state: 105 mm
